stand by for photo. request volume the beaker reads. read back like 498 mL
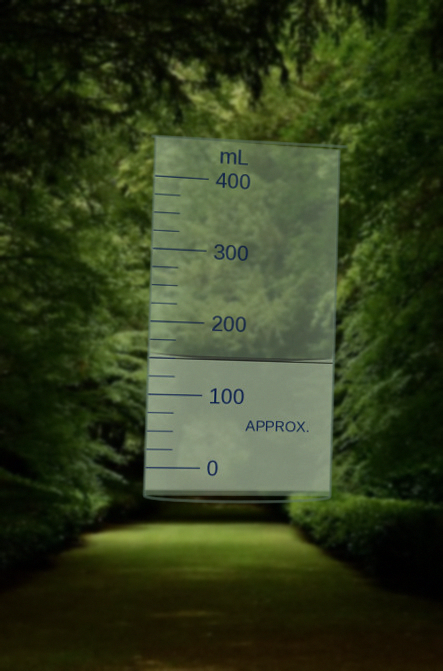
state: 150 mL
